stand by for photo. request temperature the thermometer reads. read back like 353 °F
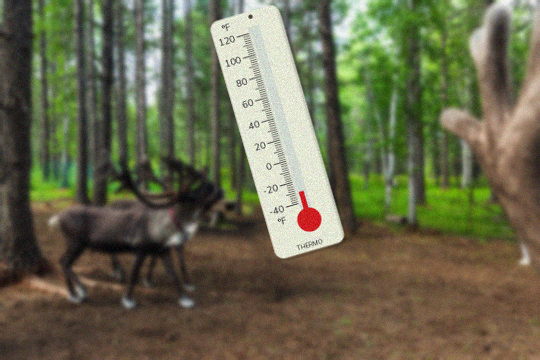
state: -30 °F
